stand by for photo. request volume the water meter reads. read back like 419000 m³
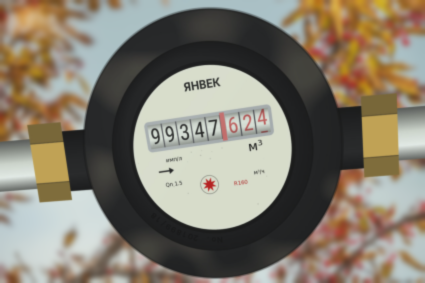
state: 99347.624 m³
